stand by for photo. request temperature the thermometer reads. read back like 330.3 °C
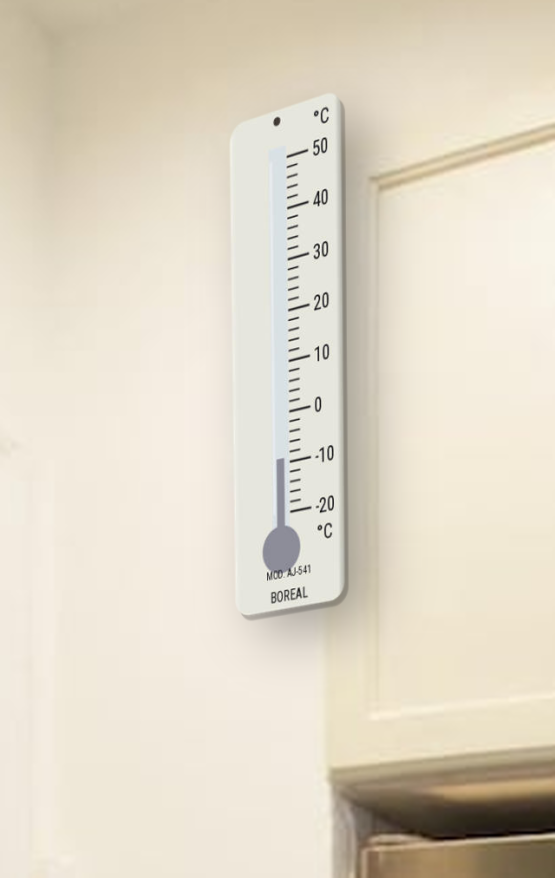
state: -9 °C
